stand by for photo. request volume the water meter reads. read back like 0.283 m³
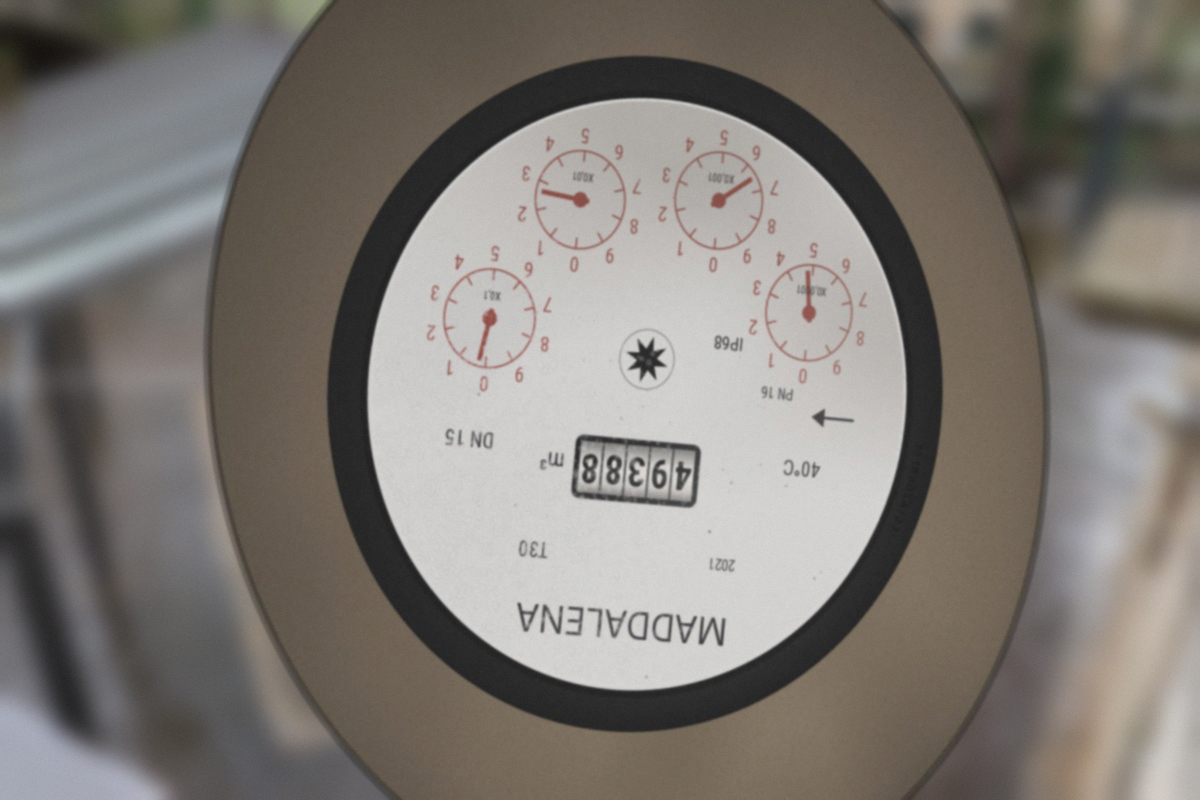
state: 49388.0264 m³
